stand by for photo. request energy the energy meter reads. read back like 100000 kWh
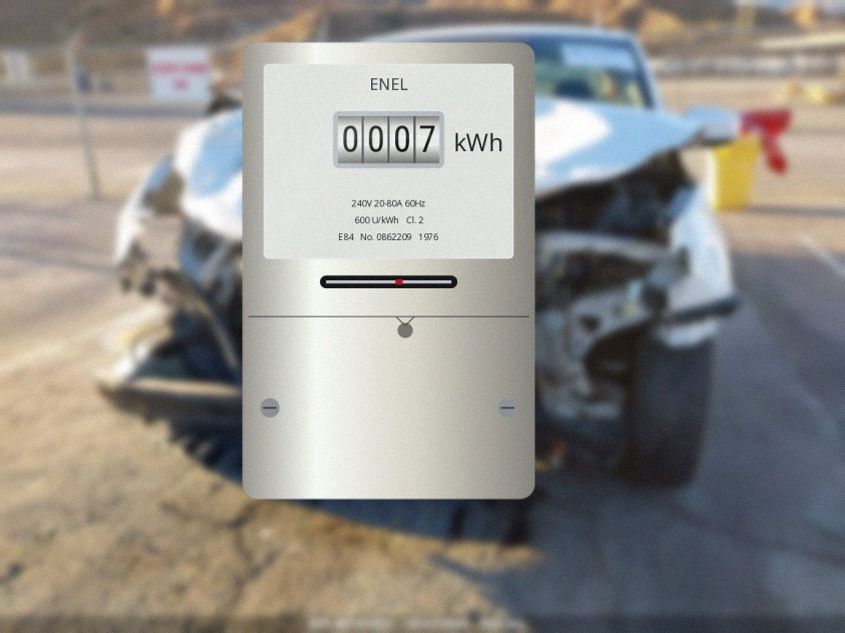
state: 7 kWh
